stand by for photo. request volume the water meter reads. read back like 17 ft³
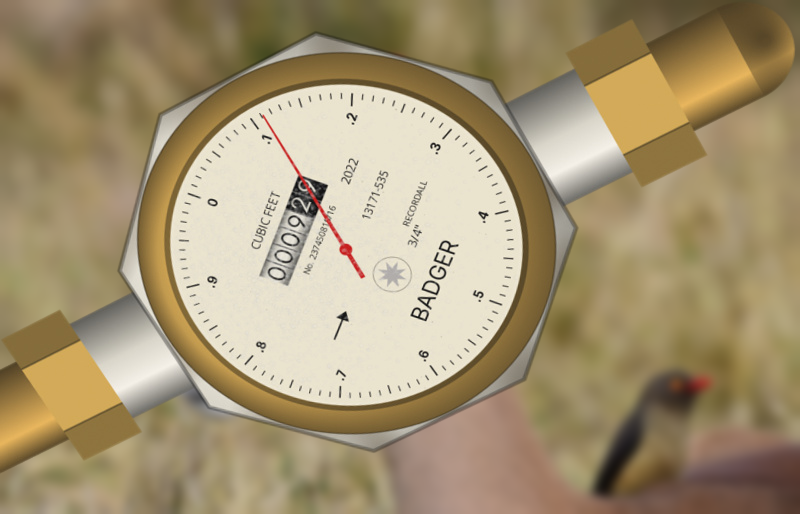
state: 929.11 ft³
